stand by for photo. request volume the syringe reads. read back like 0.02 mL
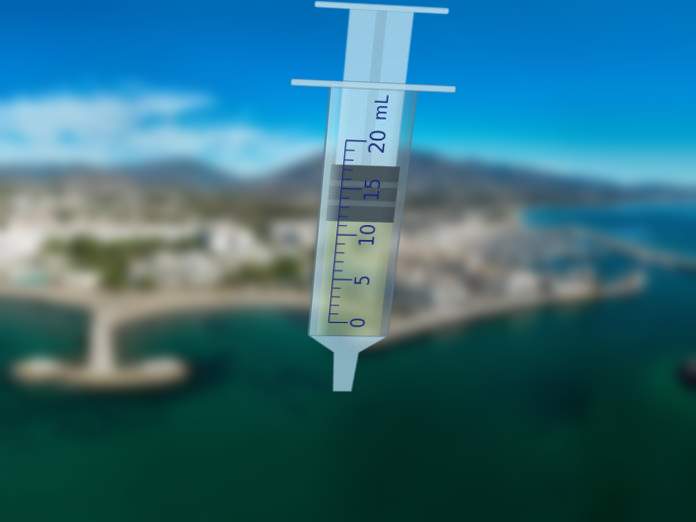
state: 11.5 mL
